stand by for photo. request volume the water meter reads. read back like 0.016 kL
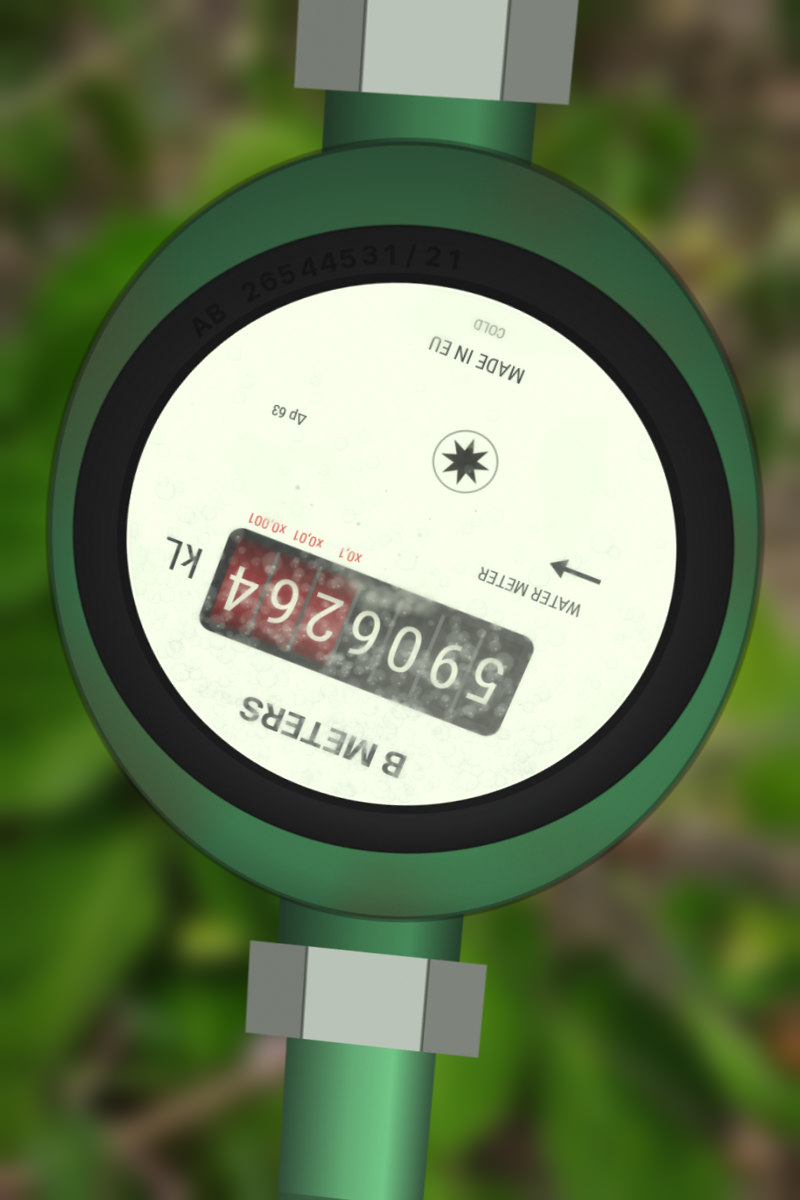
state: 5906.264 kL
